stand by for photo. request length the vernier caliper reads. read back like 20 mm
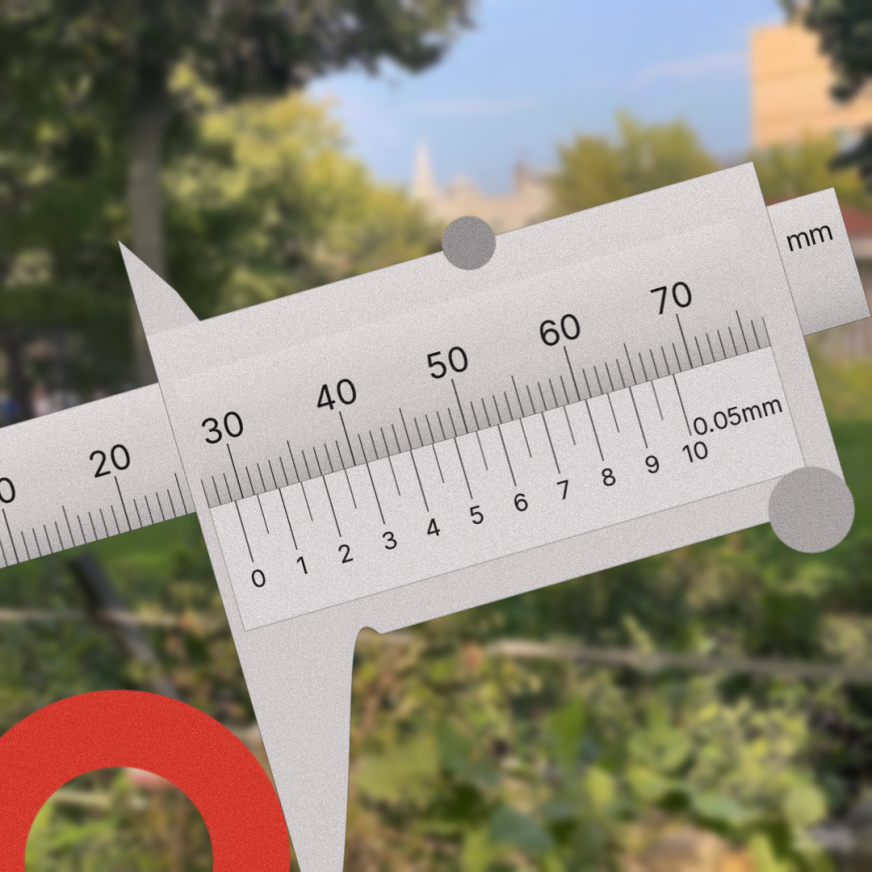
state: 29.3 mm
